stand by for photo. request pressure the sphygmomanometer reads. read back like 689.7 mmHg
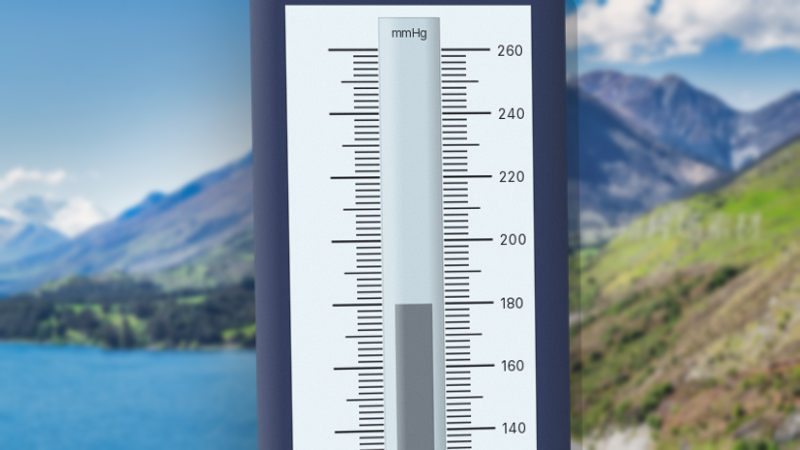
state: 180 mmHg
